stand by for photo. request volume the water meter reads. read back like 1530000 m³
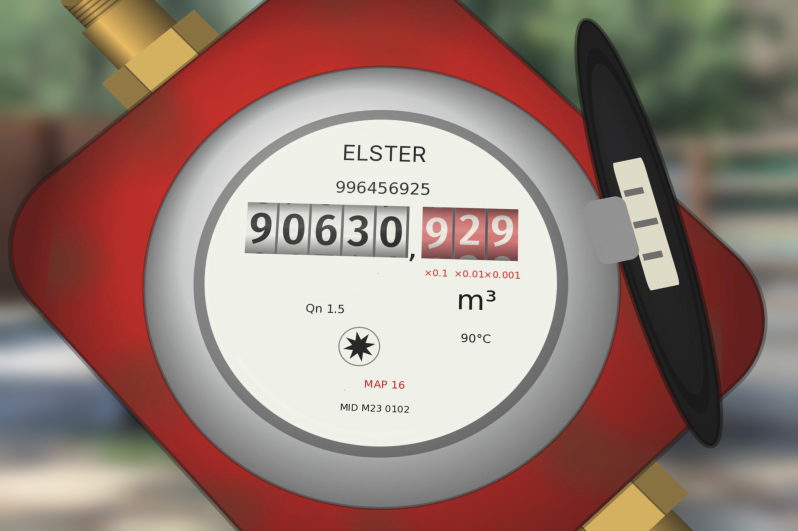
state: 90630.929 m³
